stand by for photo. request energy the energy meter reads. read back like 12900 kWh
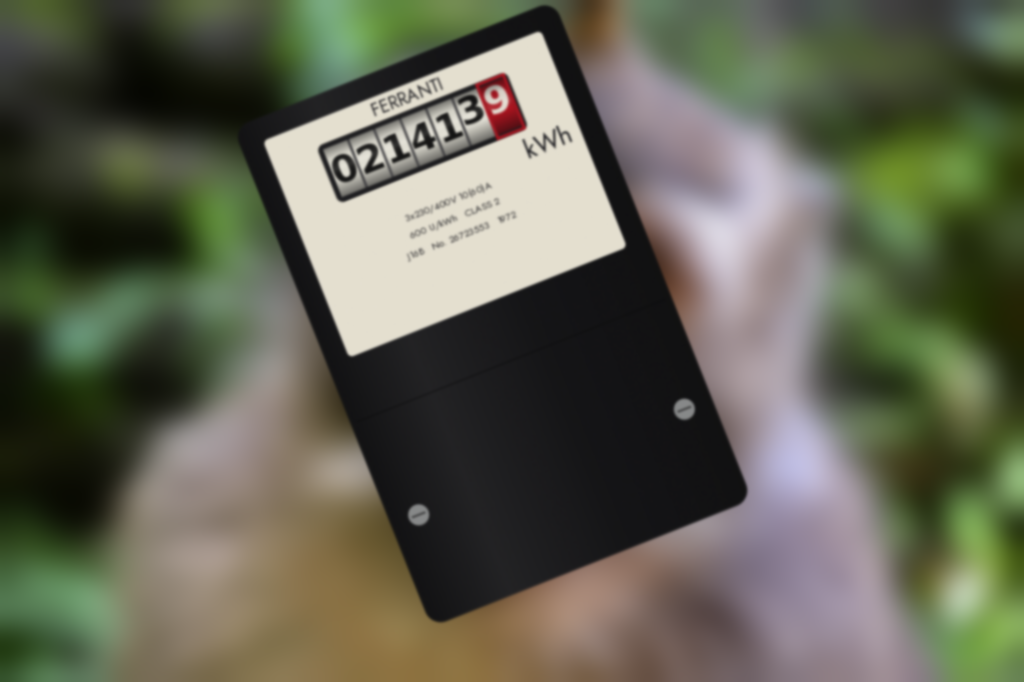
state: 21413.9 kWh
